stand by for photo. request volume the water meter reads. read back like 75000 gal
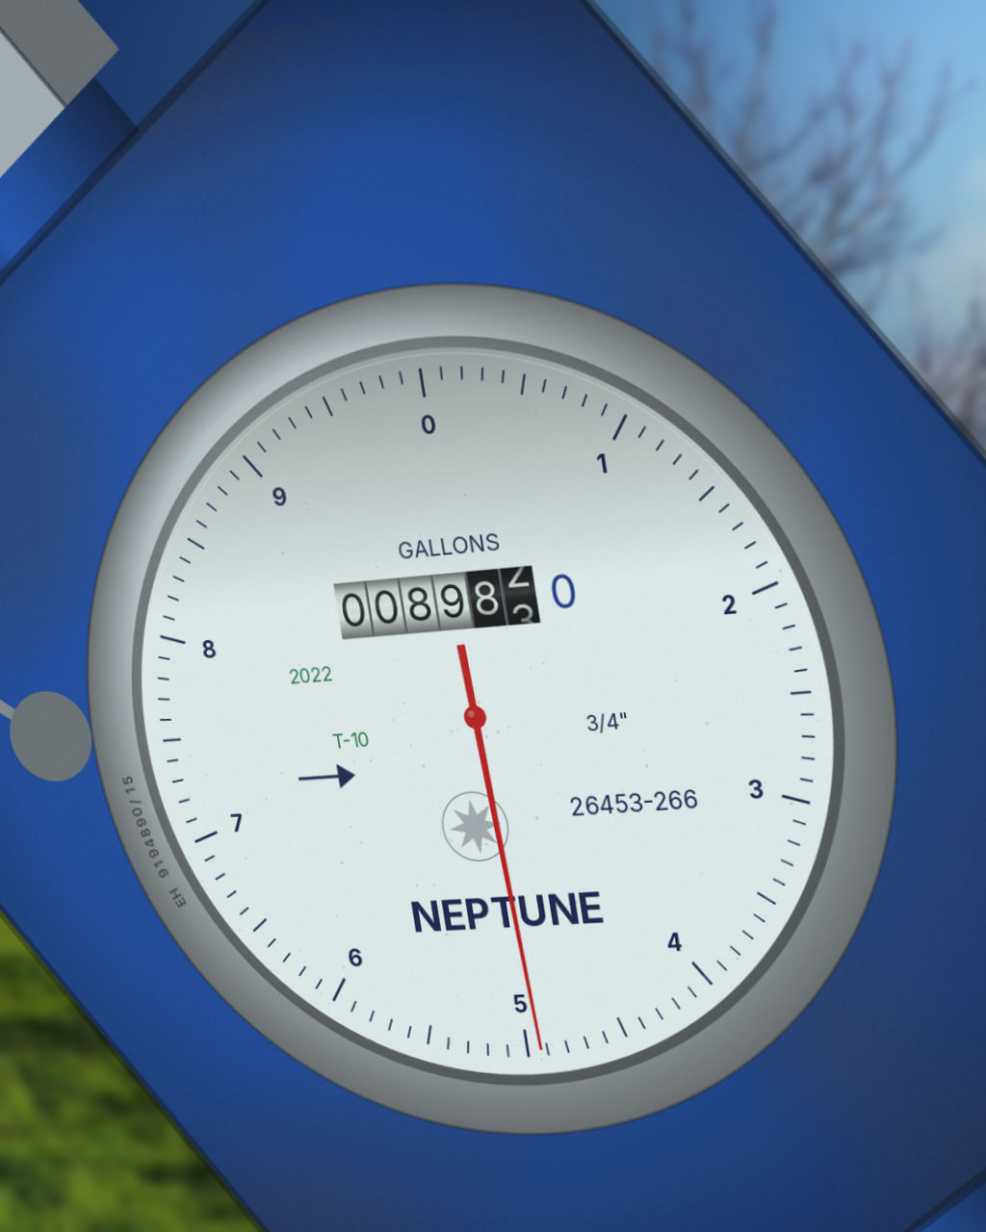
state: 89824.9 gal
